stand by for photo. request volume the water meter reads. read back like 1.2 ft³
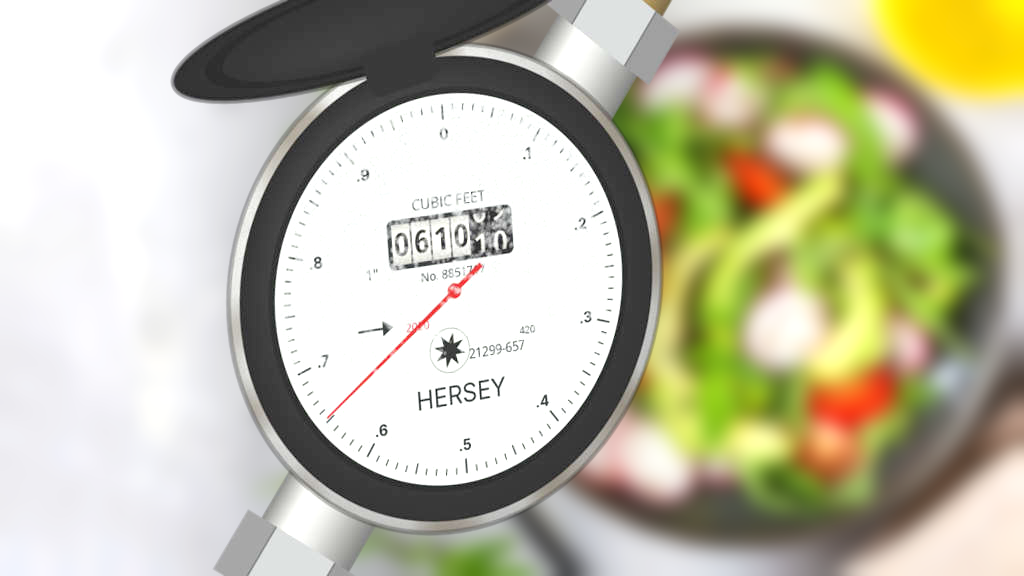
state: 61009.65 ft³
